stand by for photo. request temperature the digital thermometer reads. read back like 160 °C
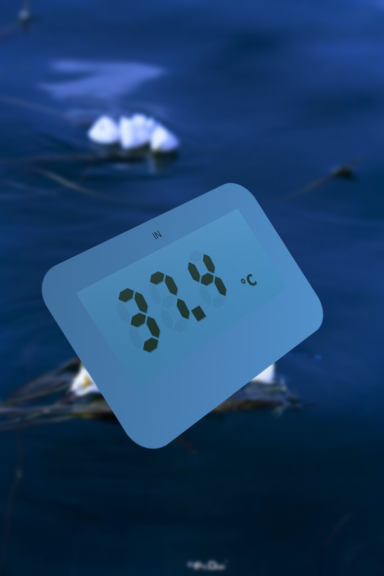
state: 37.4 °C
